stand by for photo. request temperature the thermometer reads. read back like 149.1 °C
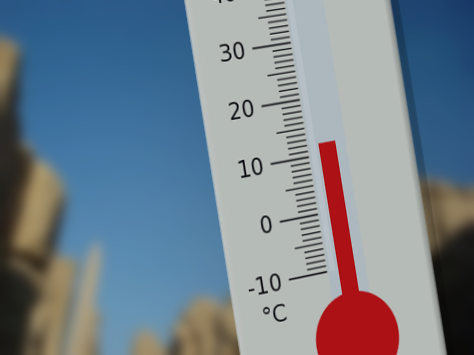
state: 12 °C
